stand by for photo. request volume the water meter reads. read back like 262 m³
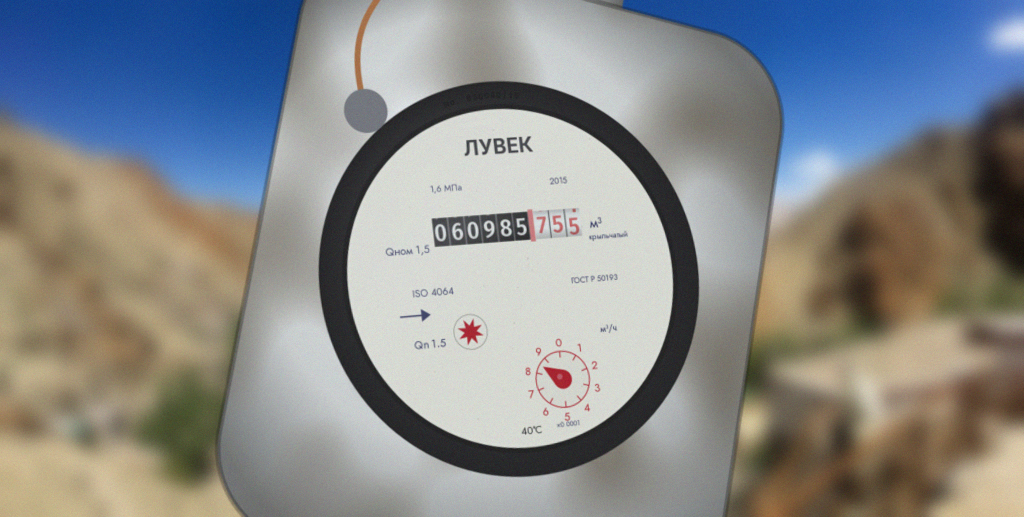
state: 60985.7548 m³
